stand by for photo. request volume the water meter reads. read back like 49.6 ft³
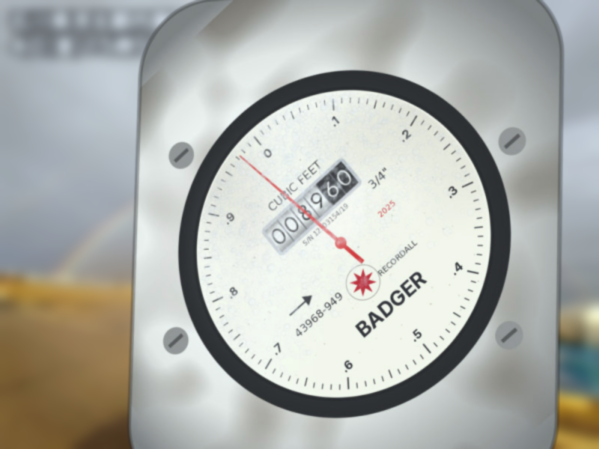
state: 8959.97 ft³
